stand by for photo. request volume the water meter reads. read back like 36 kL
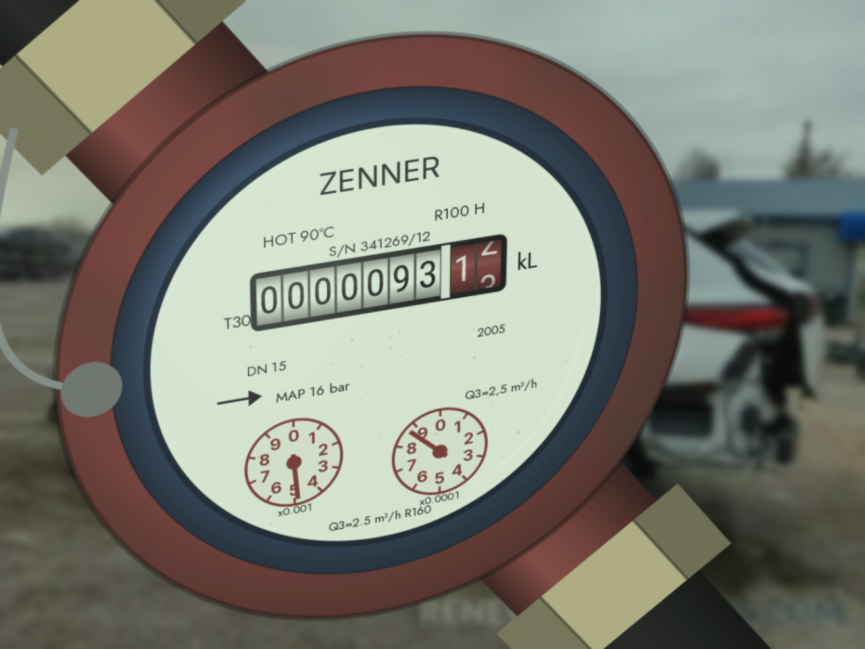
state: 93.1248 kL
